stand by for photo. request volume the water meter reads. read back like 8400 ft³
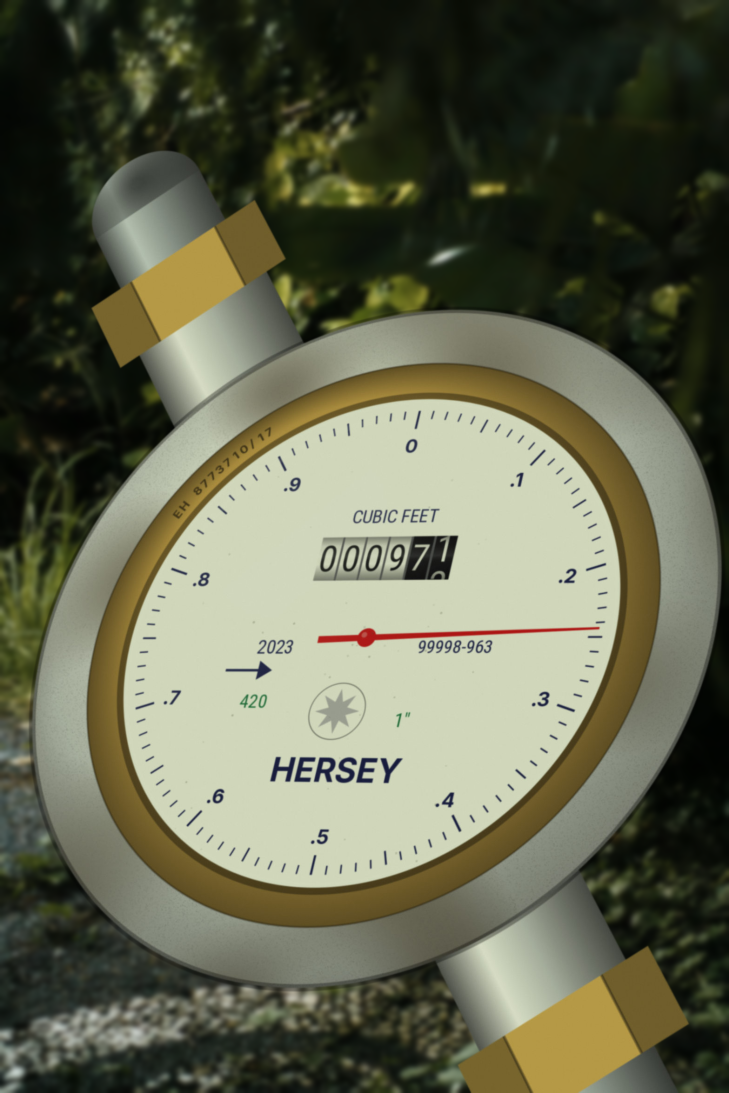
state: 971.24 ft³
